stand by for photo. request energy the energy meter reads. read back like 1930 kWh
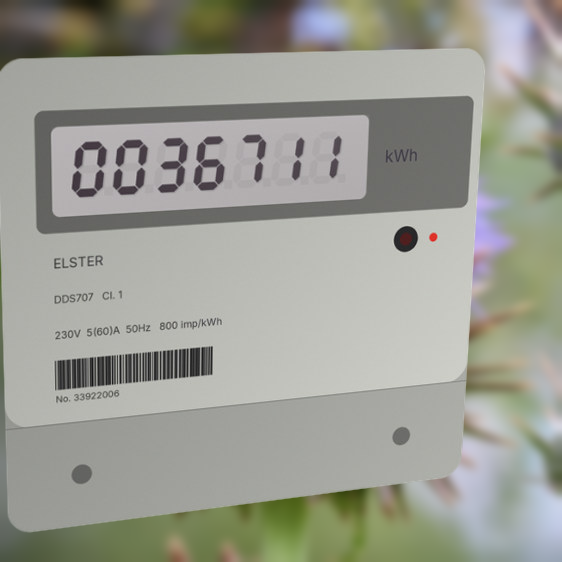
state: 36711 kWh
